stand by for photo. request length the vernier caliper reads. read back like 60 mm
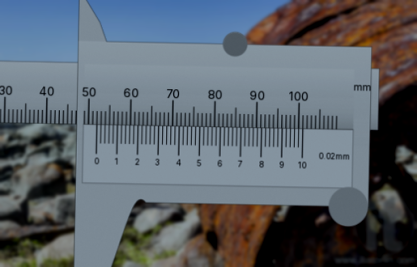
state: 52.0 mm
